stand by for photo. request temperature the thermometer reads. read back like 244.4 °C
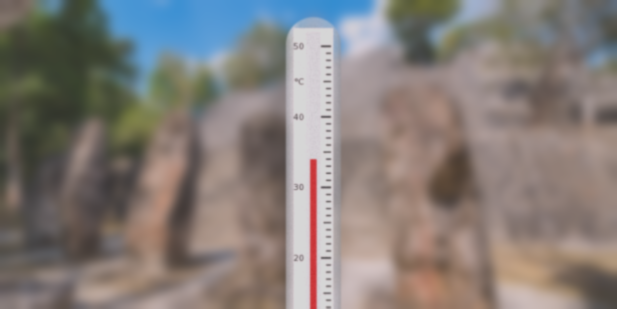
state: 34 °C
